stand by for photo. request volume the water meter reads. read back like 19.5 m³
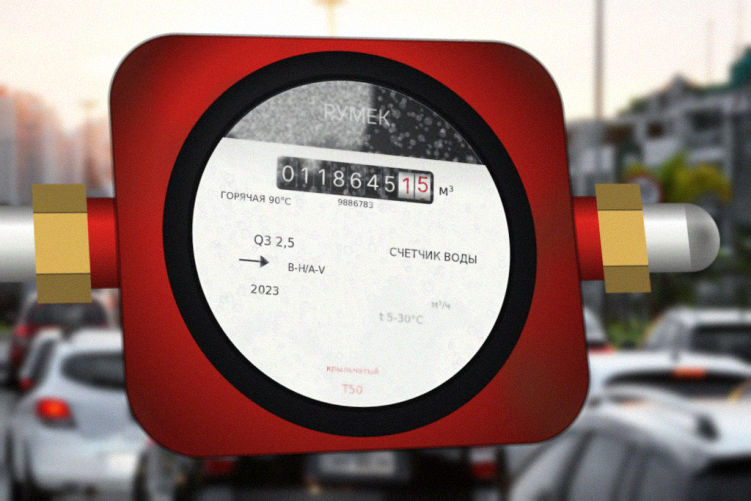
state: 118645.15 m³
